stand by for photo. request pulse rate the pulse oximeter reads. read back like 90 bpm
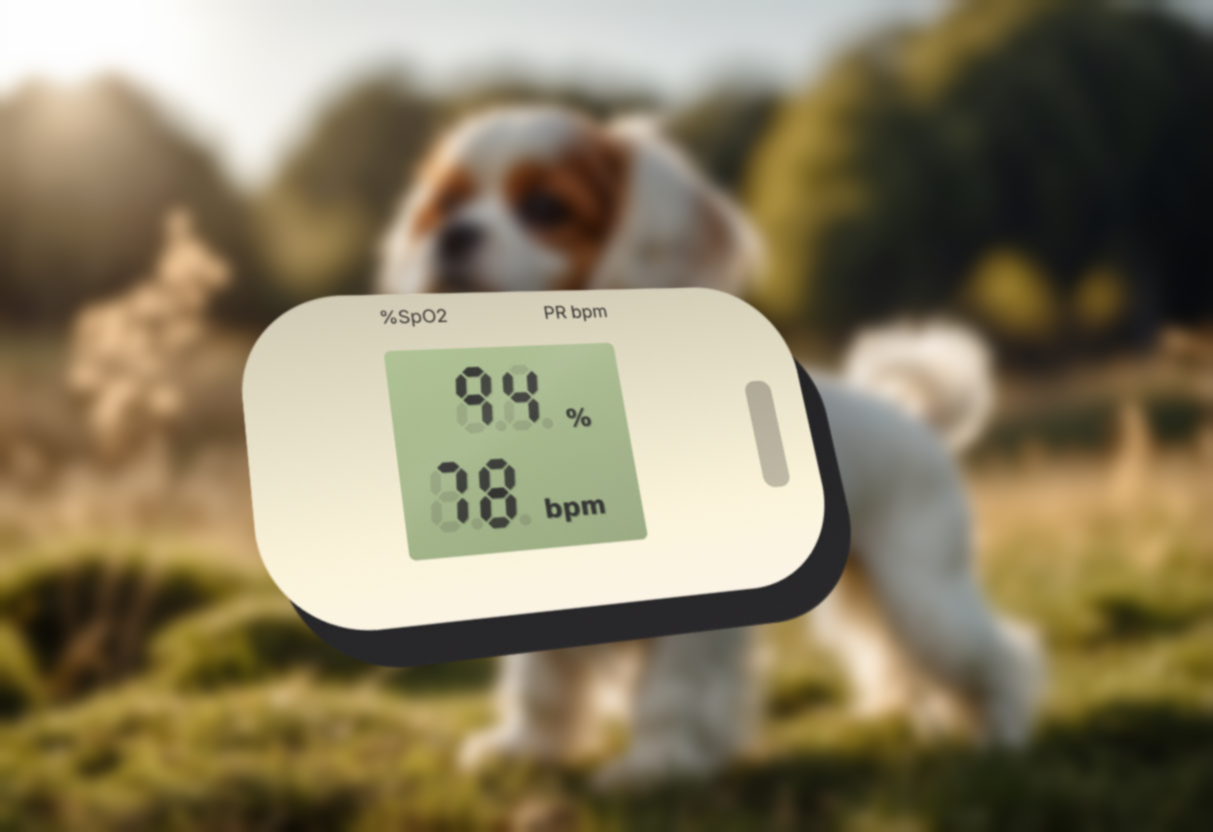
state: 78 bpm
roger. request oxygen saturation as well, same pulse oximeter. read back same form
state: 94 %
